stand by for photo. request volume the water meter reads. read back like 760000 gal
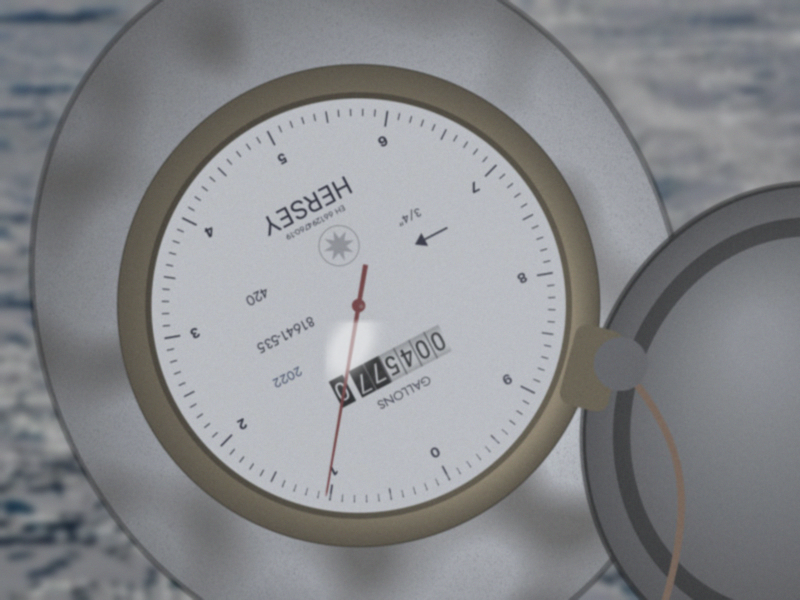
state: 45771.0 gal
